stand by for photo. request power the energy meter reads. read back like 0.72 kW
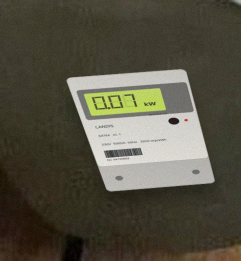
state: 0.07 kW
